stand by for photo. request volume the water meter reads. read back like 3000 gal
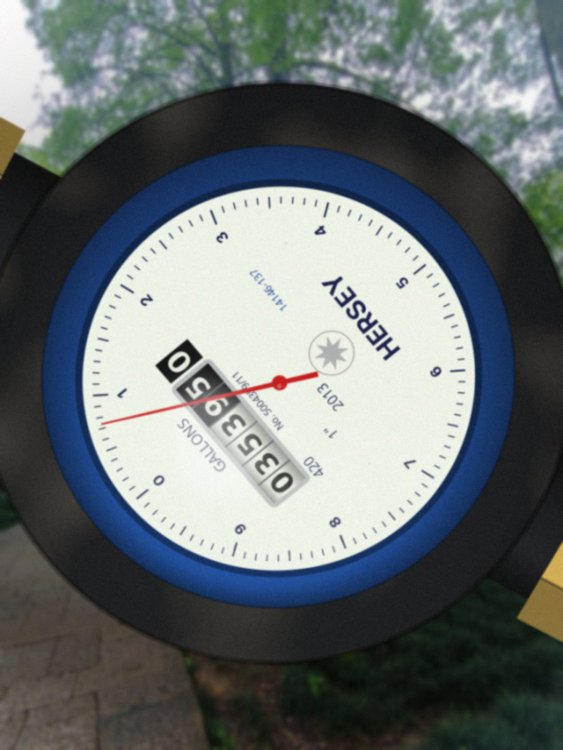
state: 353950.7 gal
